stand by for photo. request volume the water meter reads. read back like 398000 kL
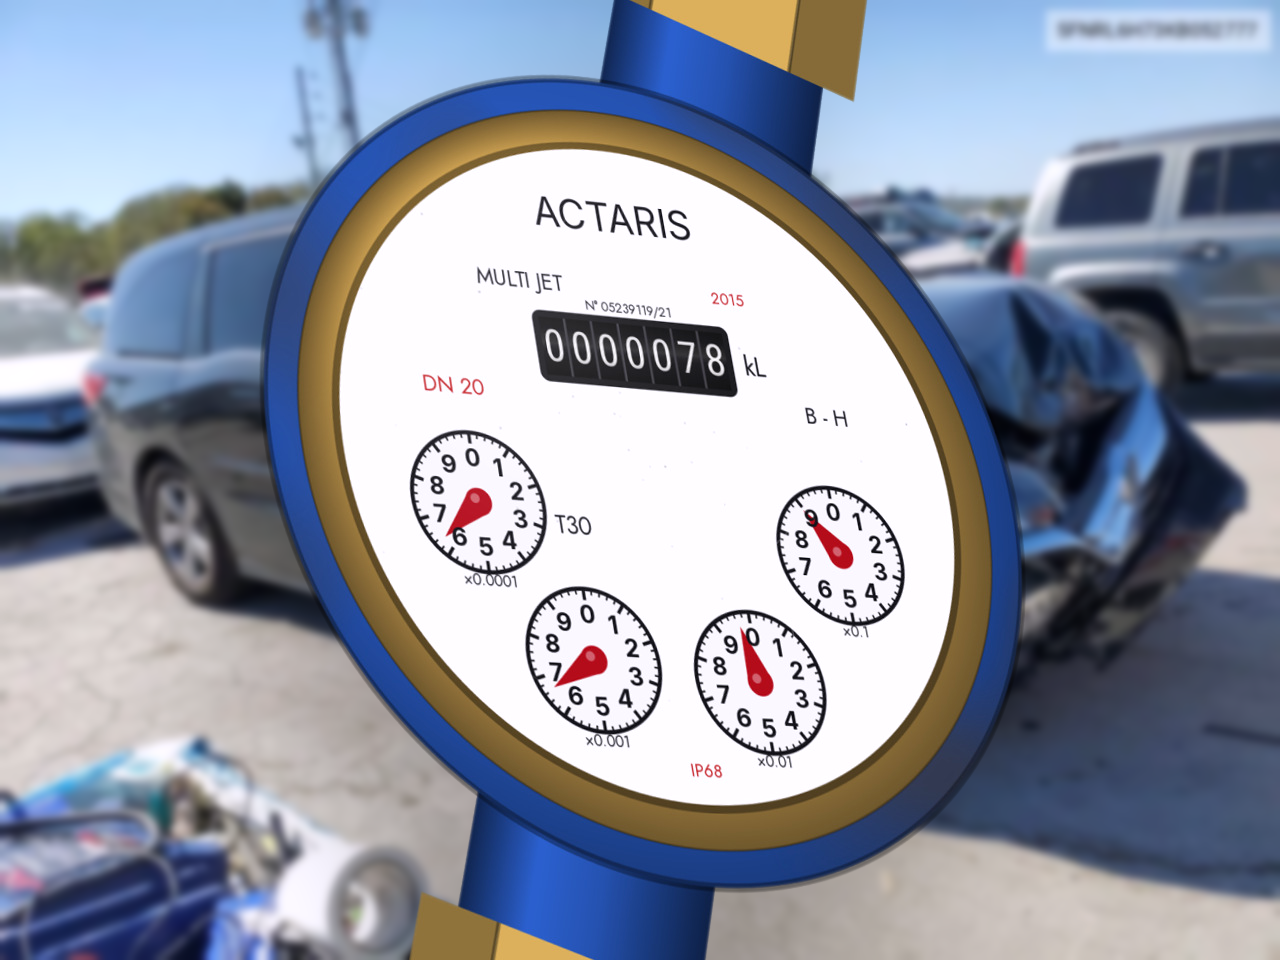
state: 78.8966 kL
